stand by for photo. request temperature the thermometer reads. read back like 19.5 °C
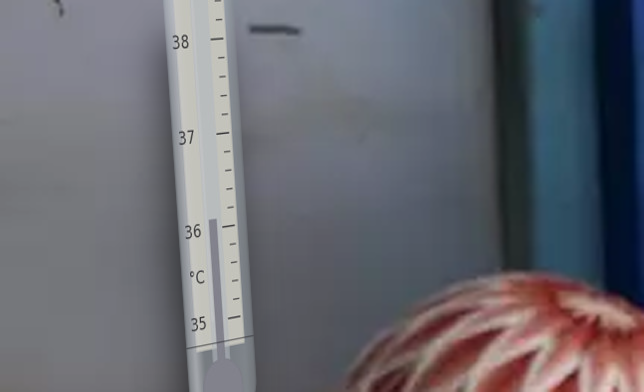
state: 36.1 °C
